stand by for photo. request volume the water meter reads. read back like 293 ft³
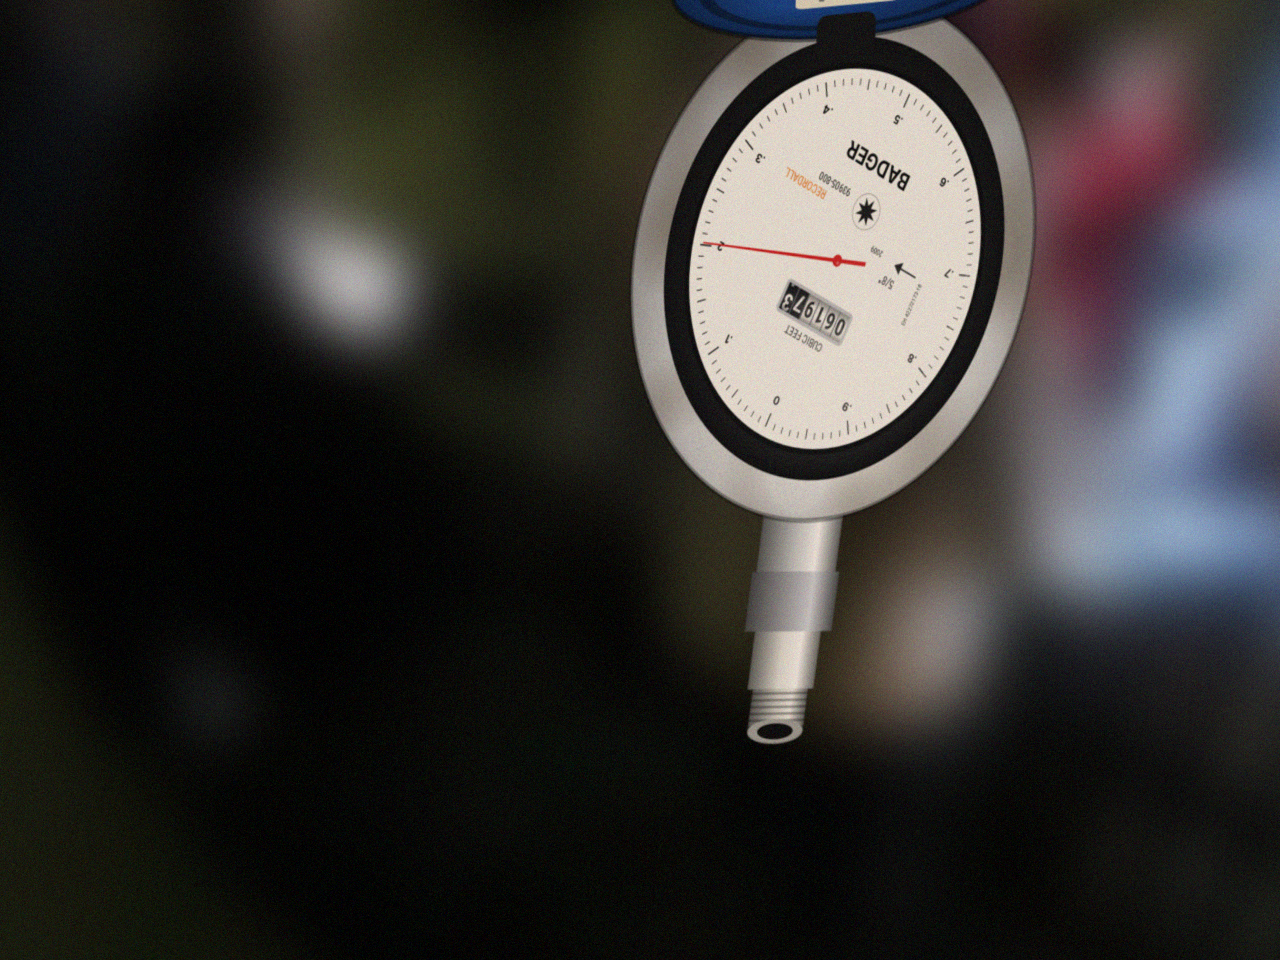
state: 61973.20 ft³
